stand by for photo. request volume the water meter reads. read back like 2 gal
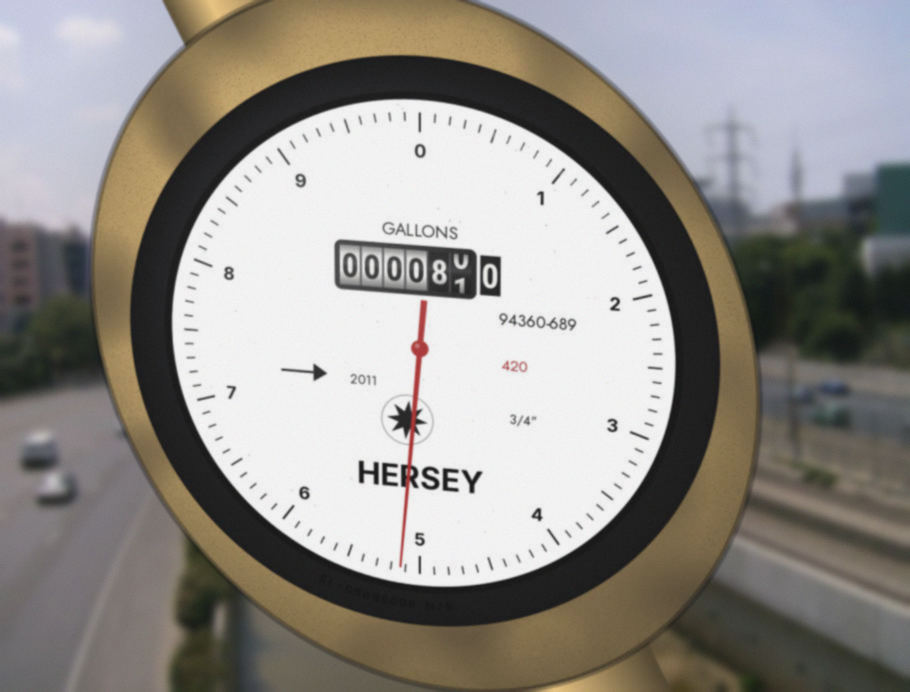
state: 805.1 gal
